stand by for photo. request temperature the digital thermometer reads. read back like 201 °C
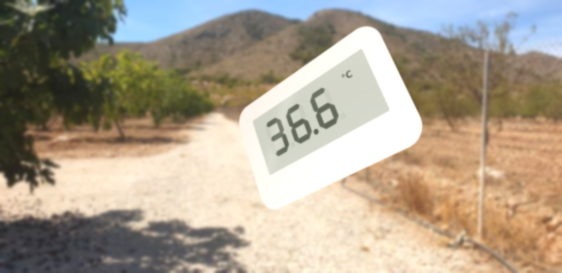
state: 36.6 °C
